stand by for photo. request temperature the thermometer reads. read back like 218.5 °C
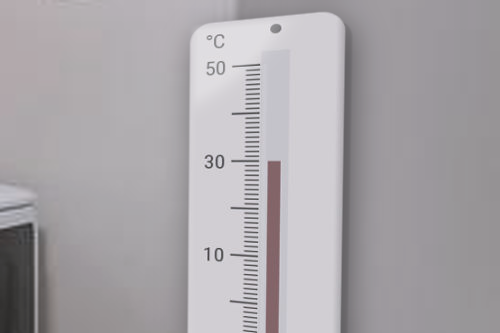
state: 30 °C
